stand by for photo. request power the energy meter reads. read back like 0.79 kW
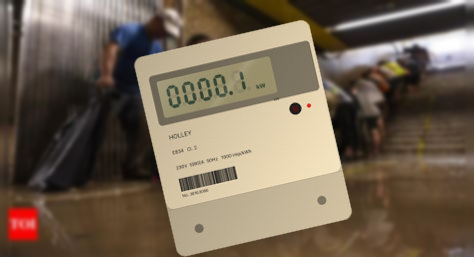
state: 0.1 kW
